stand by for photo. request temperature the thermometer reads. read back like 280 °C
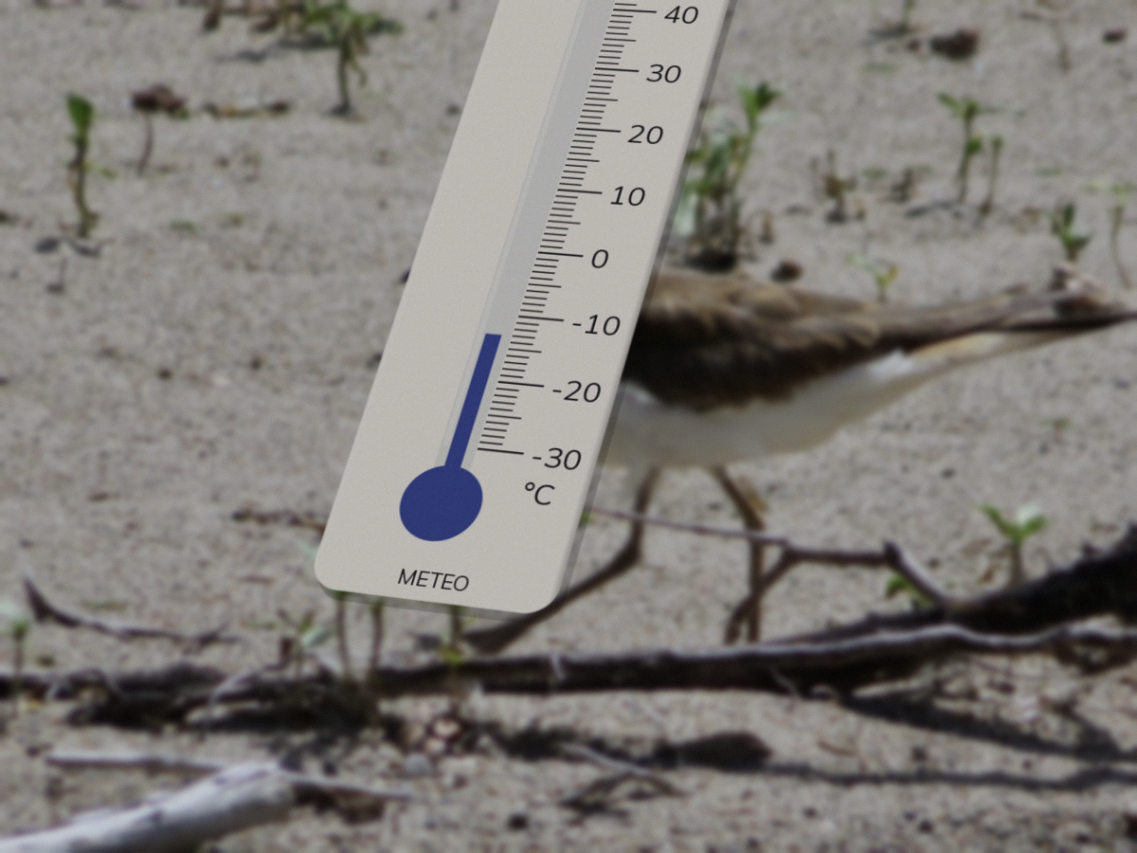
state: -13 °C
